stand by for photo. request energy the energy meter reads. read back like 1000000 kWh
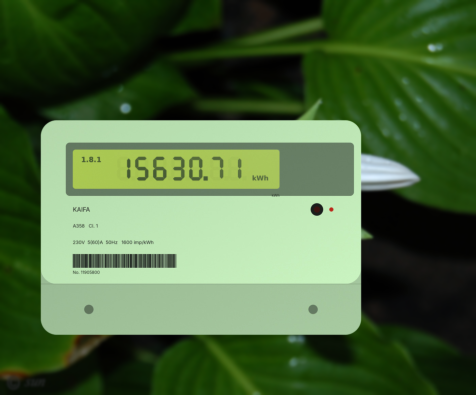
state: 15630.71 kWh
